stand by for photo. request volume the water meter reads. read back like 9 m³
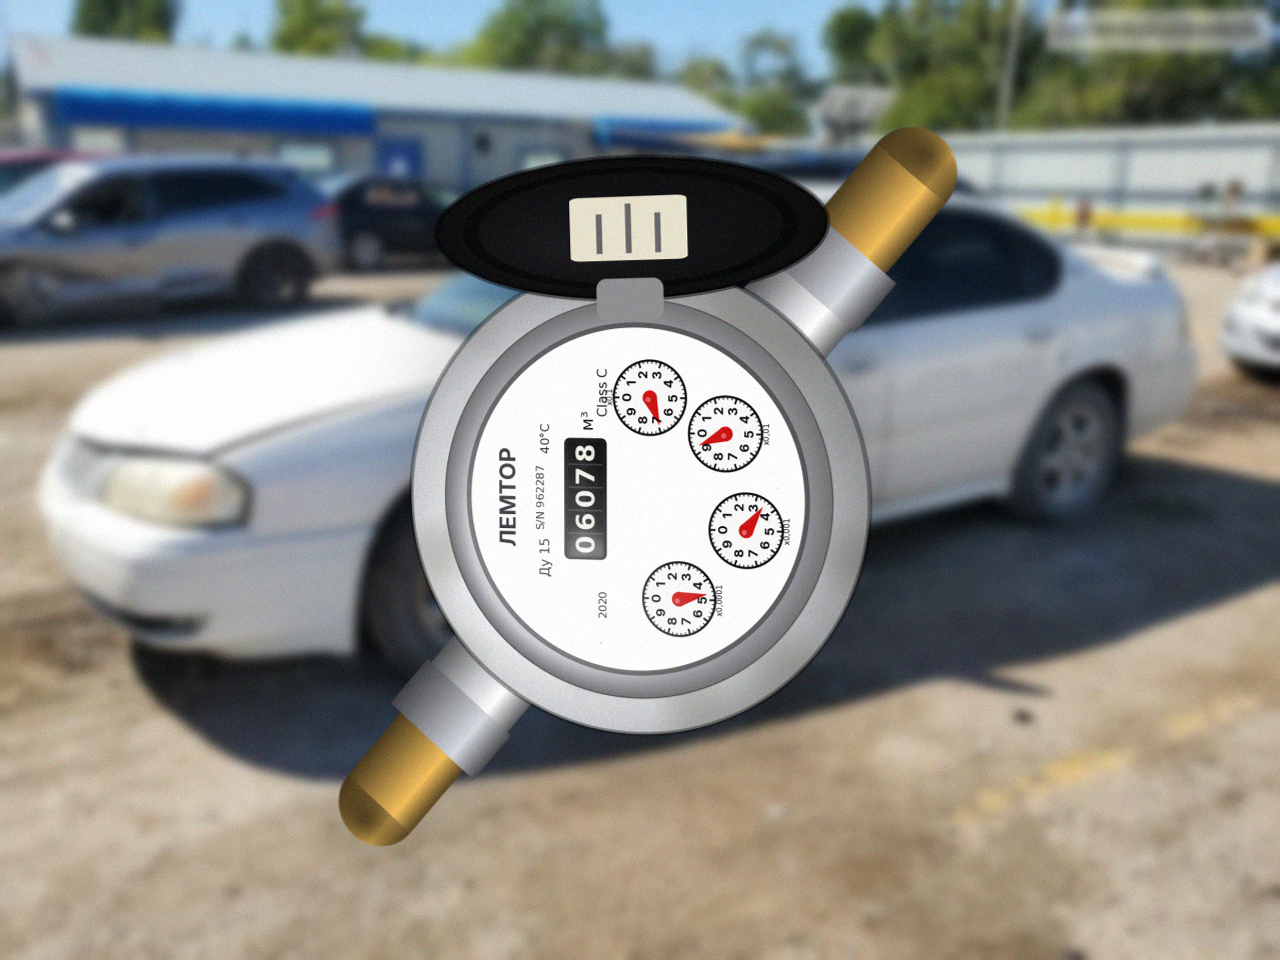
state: 6078.6934 m³
